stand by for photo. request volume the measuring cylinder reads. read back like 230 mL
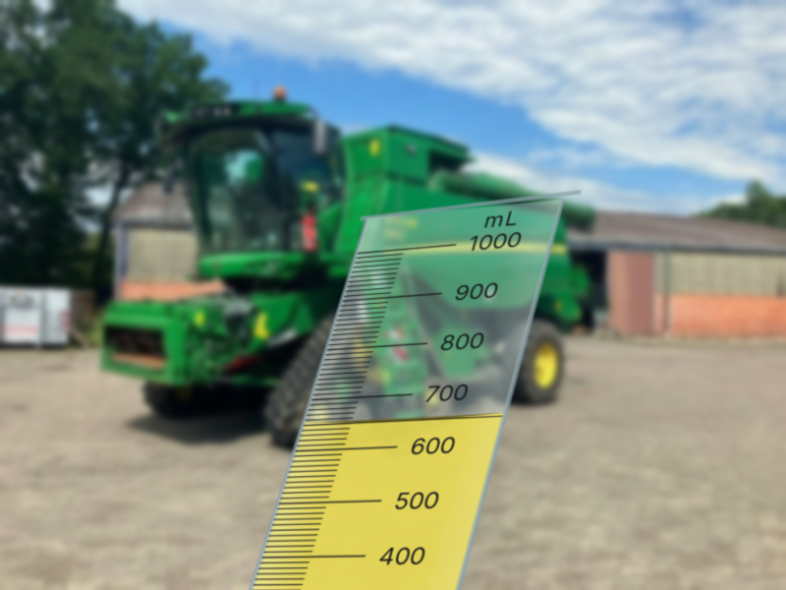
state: 650 mL
